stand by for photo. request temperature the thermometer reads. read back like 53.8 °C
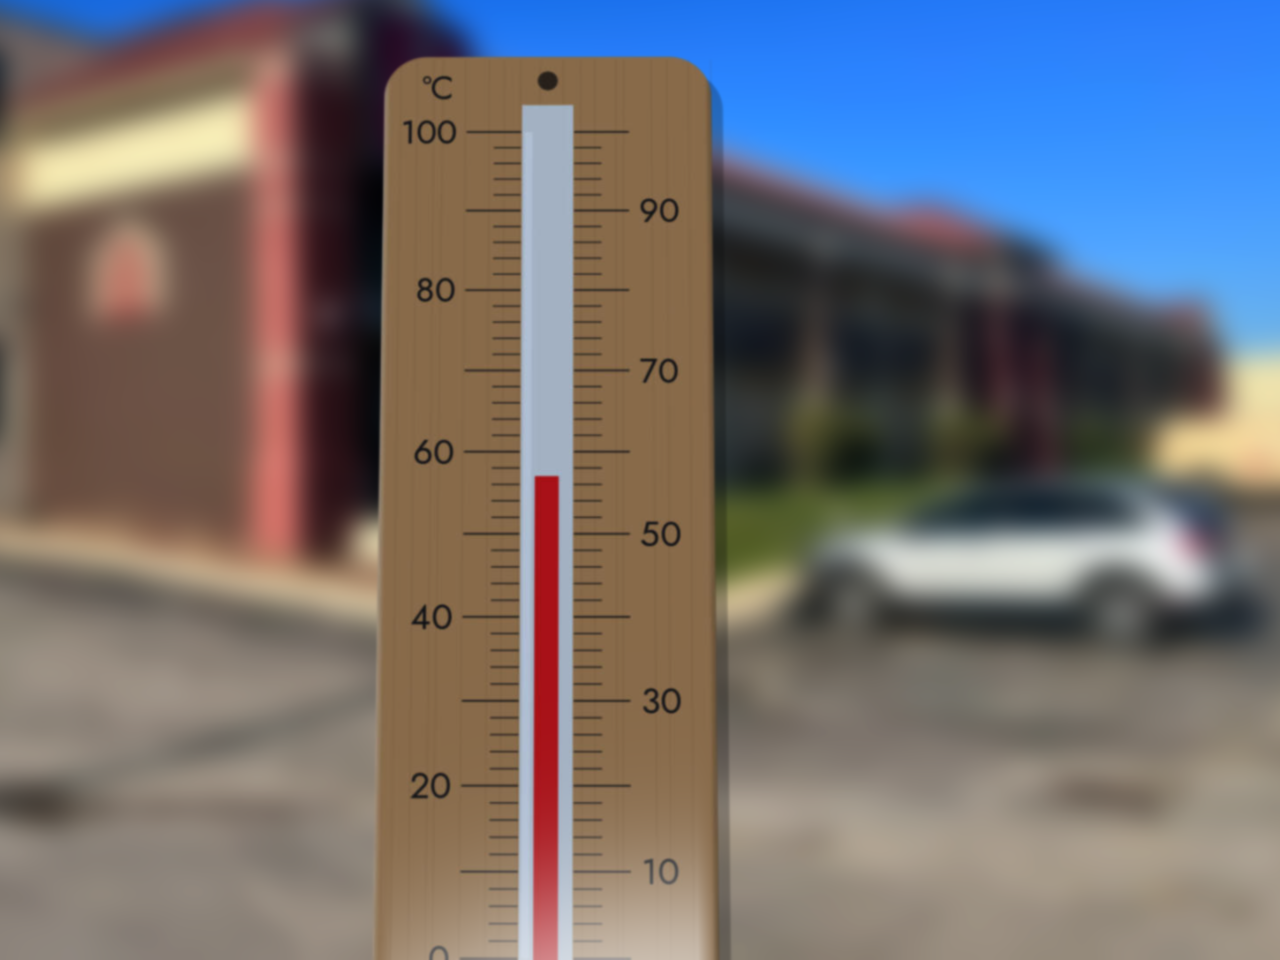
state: 57 °C
